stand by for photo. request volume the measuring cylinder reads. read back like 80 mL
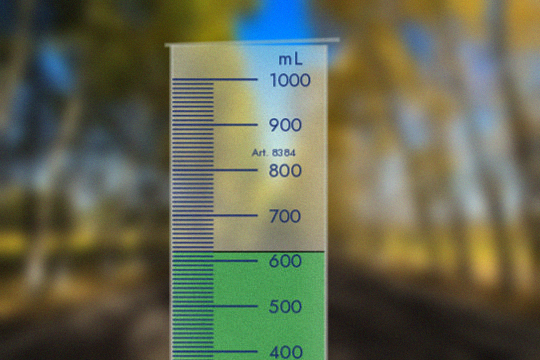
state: 620 mL
